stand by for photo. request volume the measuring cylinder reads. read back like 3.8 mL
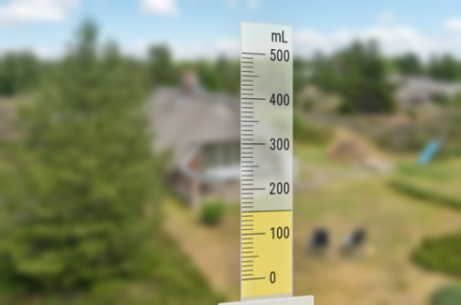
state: 150 mL
